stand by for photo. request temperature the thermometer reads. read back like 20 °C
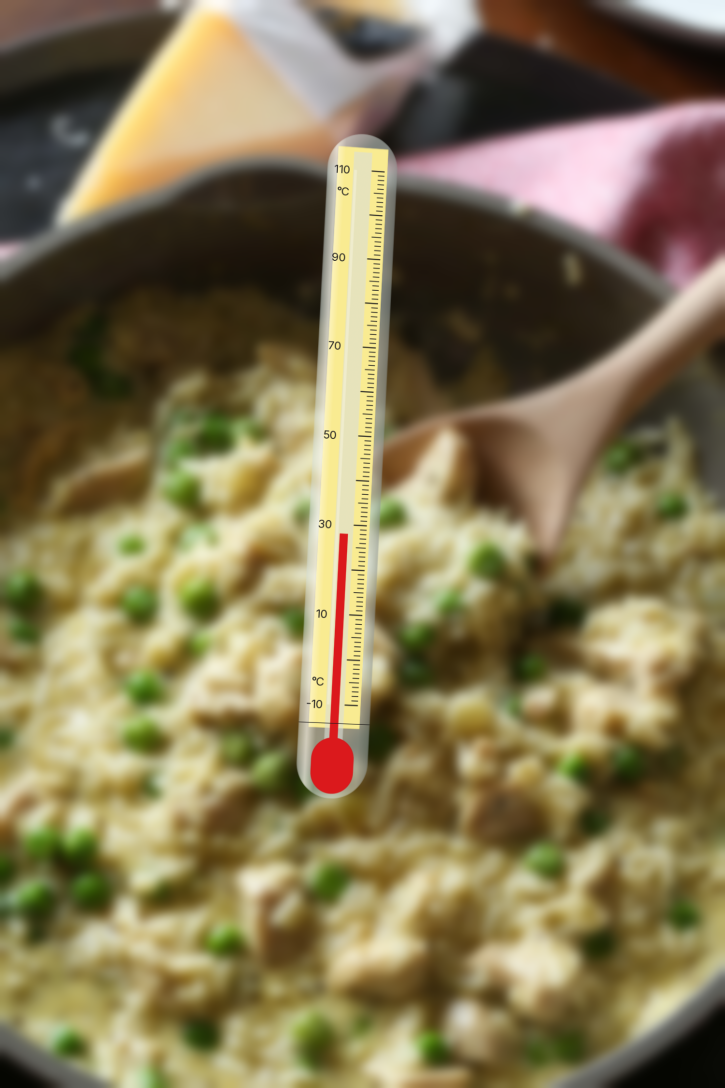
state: 28 °C
